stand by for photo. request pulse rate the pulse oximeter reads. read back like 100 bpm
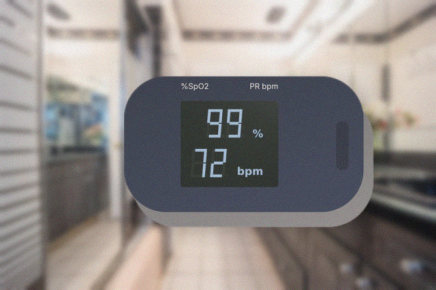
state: 72 bpm
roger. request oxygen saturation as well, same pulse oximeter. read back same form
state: 99 %
